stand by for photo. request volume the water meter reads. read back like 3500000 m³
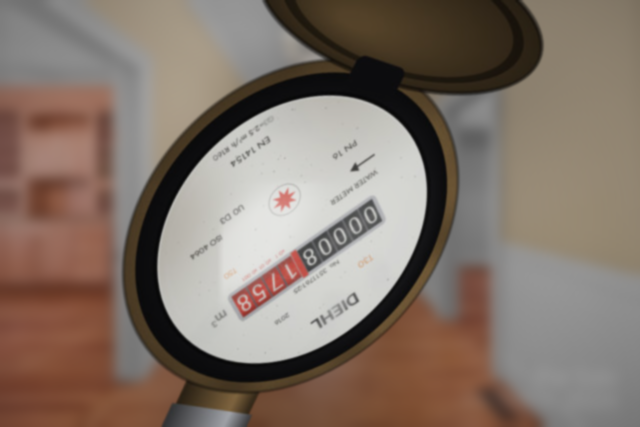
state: 8.1758 m³
